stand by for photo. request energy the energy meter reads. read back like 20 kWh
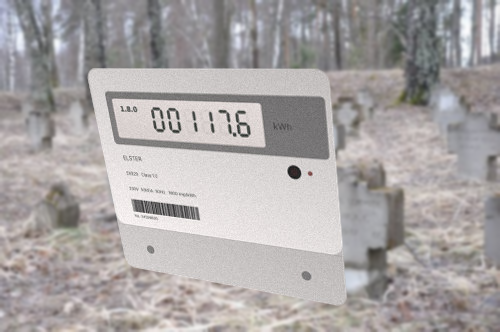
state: 117.6 kWh
